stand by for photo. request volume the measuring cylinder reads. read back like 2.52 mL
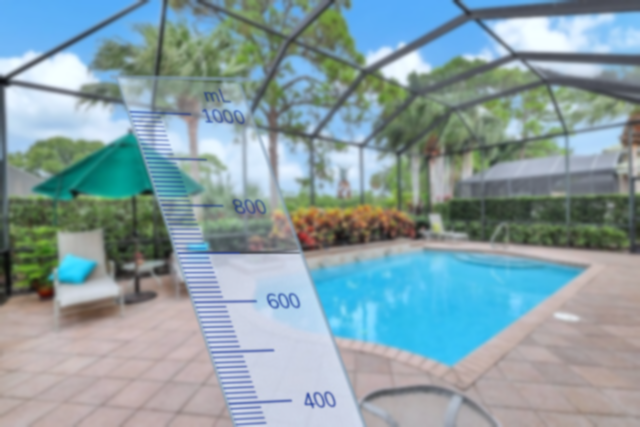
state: 700 mL
